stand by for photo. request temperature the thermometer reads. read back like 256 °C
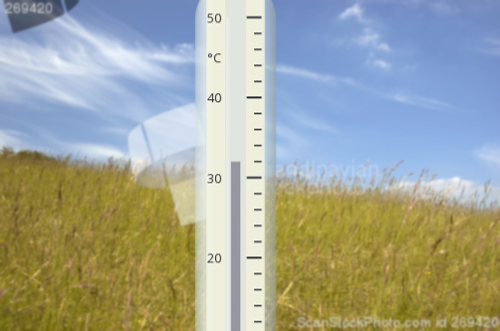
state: 32 °C
